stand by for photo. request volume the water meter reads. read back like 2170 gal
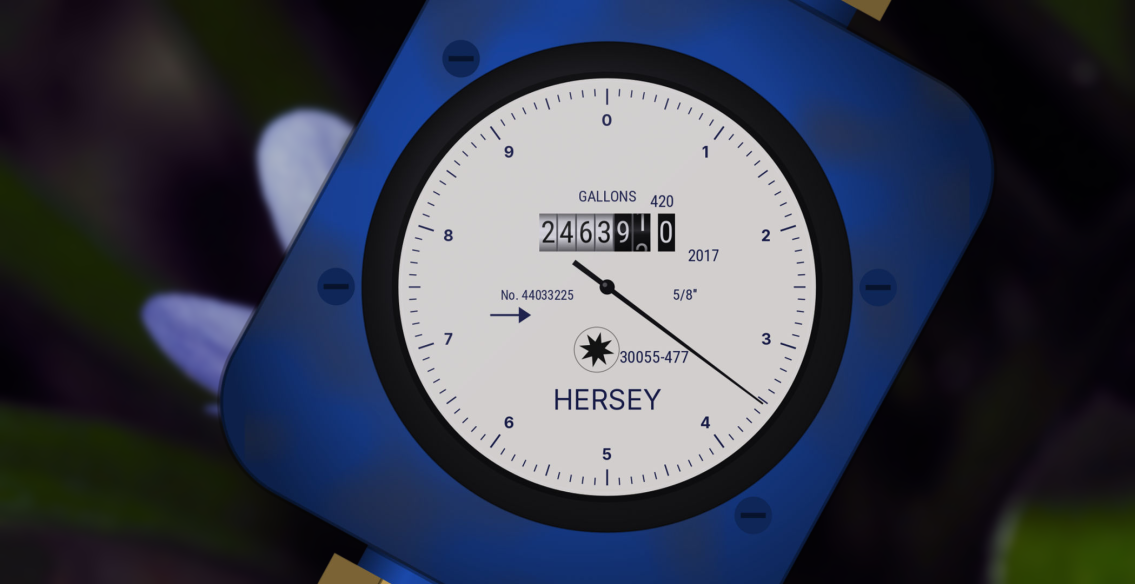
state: 2463913.5 gal
